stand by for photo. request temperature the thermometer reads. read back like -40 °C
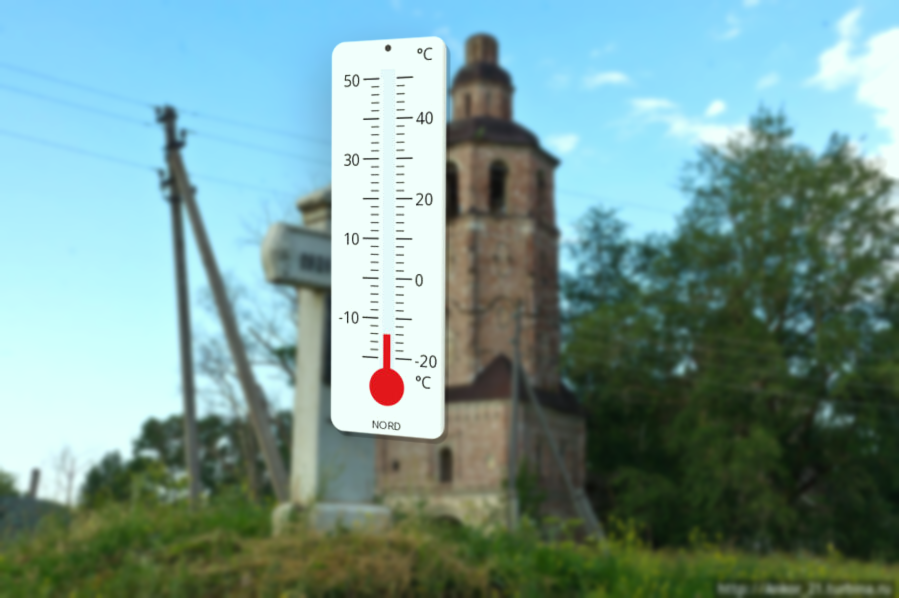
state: -14 °C
